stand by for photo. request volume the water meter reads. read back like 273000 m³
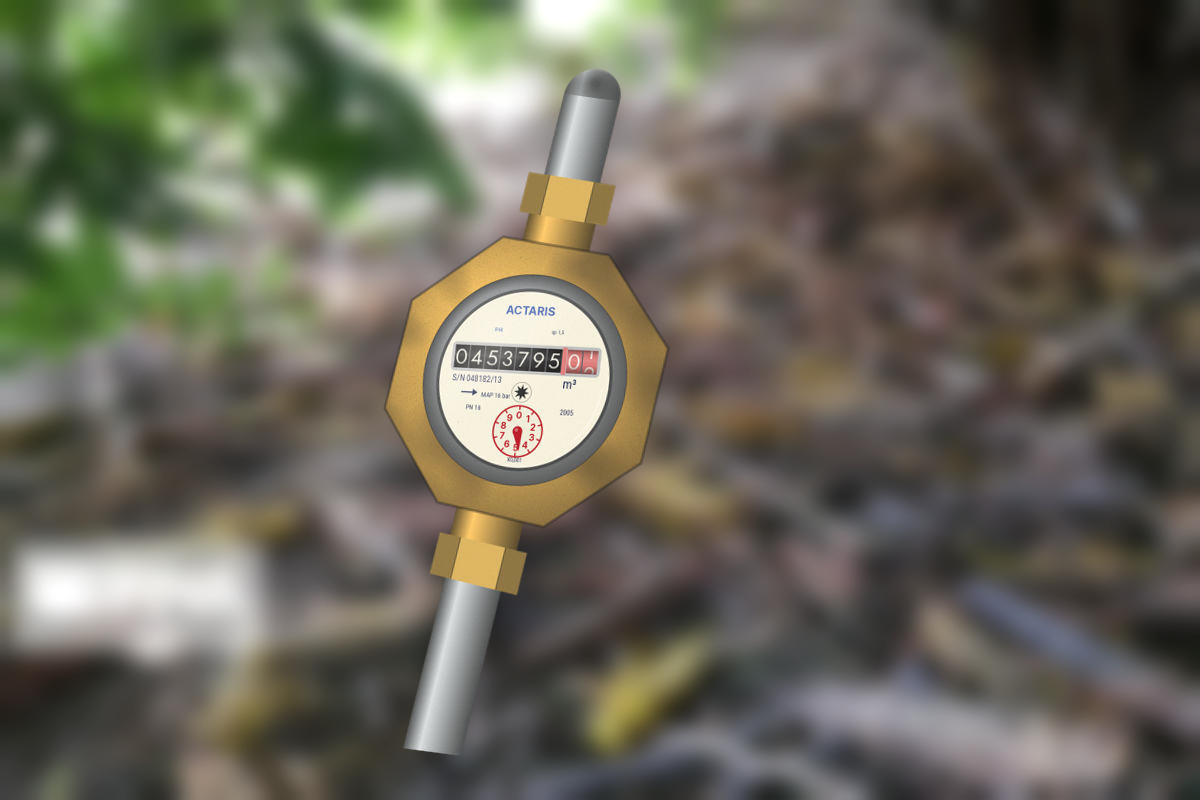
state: 453795.014 m³
